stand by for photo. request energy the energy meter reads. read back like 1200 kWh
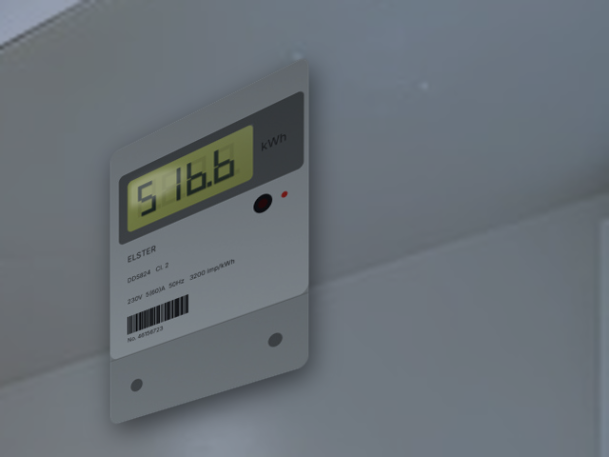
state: 516.6 kWh
